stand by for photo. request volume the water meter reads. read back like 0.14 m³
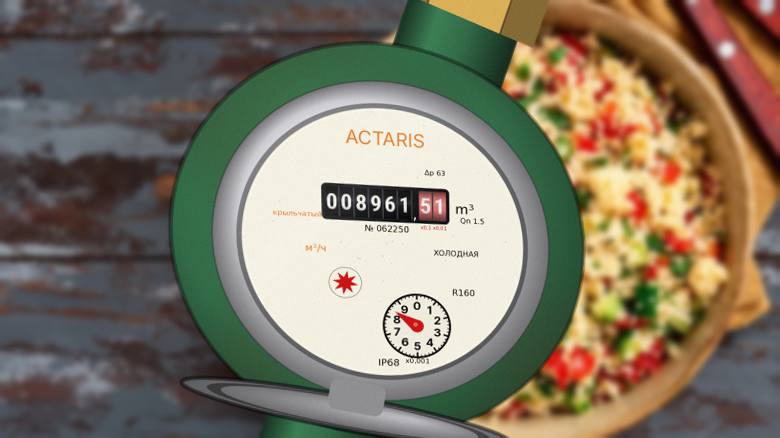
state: 8961.518 m³
